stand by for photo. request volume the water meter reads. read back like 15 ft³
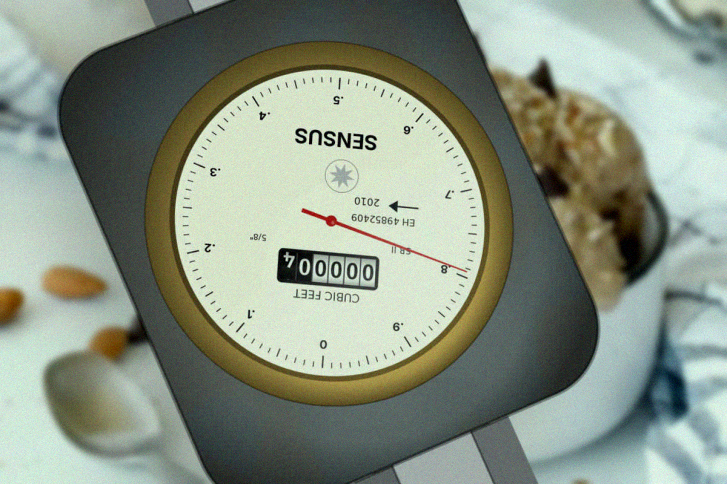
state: 3.79 ft³
